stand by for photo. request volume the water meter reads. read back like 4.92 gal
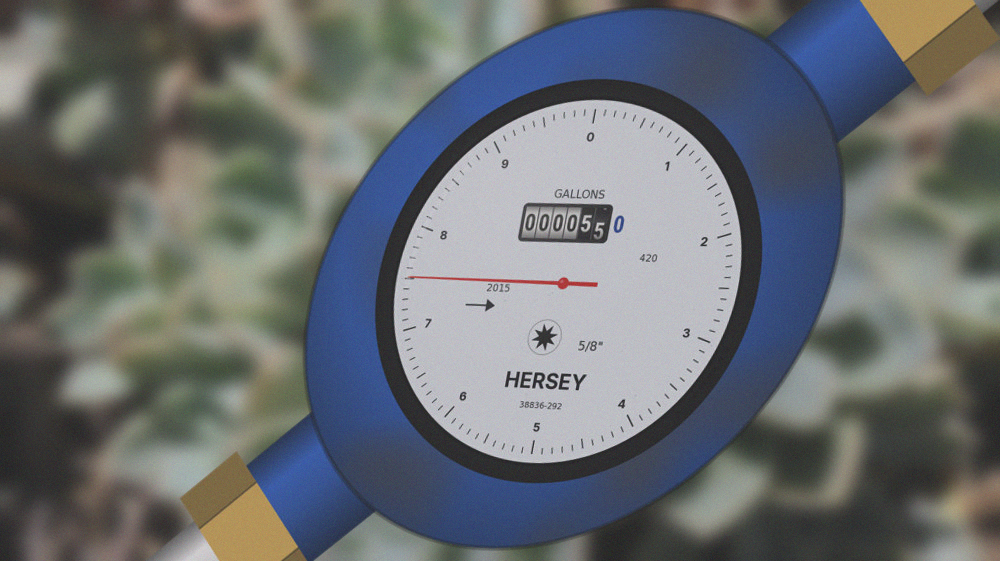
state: 547.5 gal
